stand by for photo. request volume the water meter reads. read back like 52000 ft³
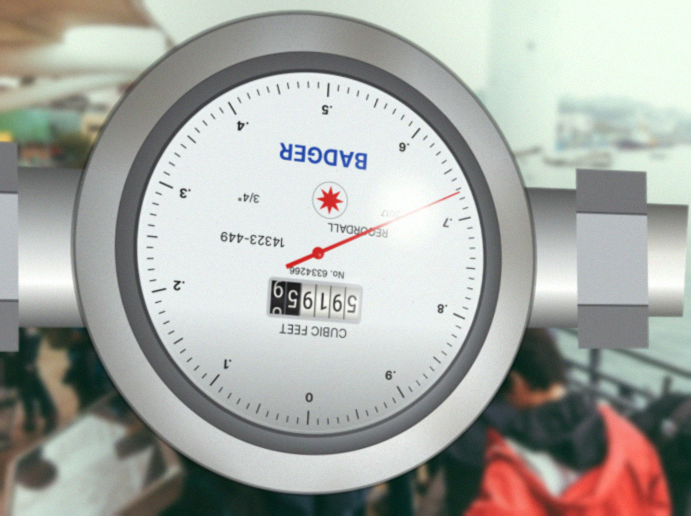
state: 591958.67 ft³
